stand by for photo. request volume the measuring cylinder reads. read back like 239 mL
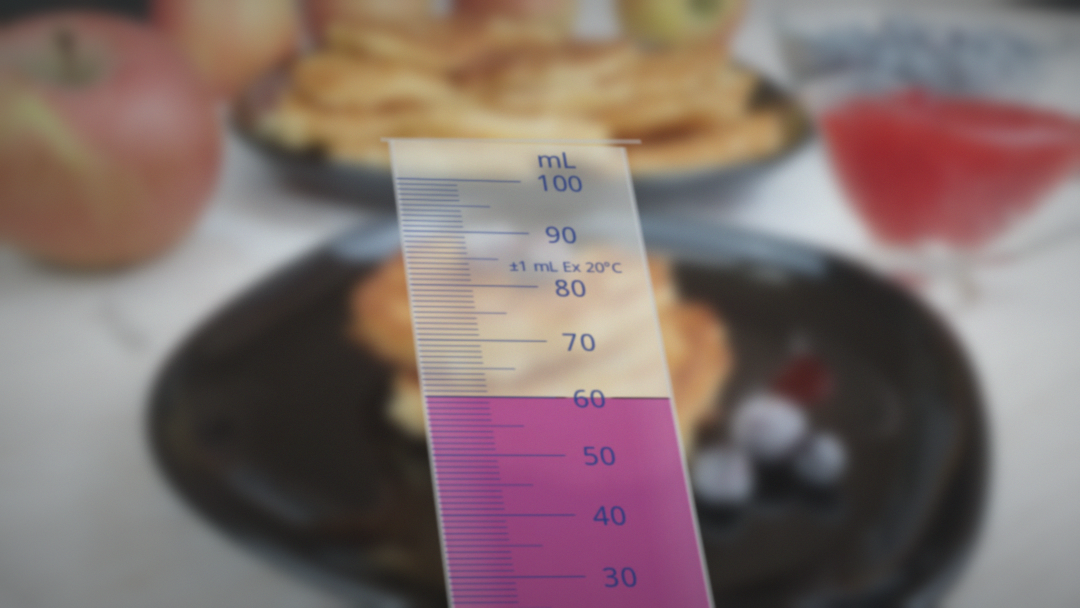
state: 60 mL
